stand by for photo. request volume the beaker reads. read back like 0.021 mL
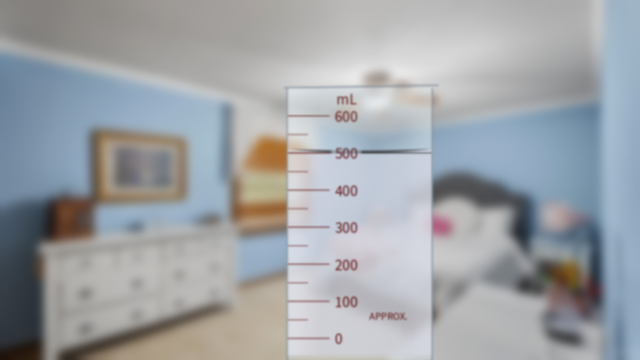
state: 500 mL
